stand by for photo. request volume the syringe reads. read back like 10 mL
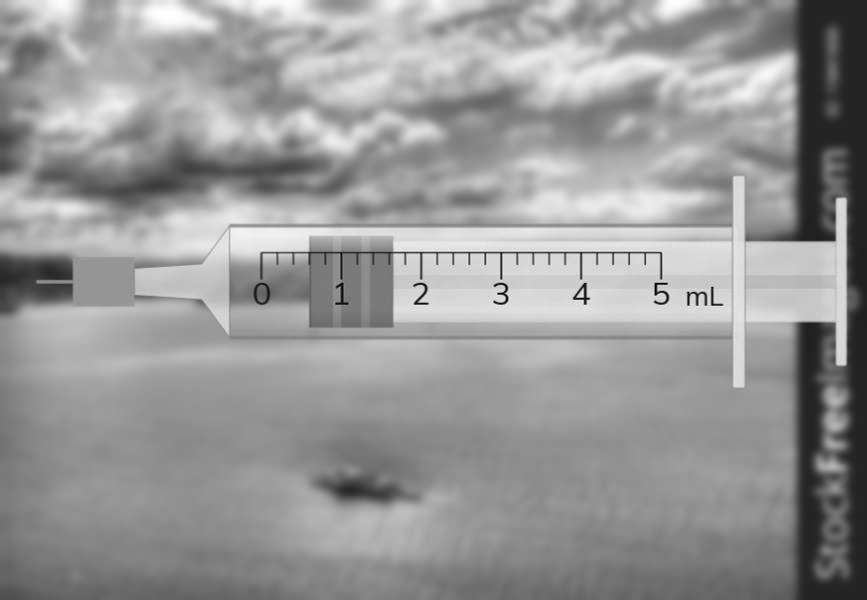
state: 0.6 mL
